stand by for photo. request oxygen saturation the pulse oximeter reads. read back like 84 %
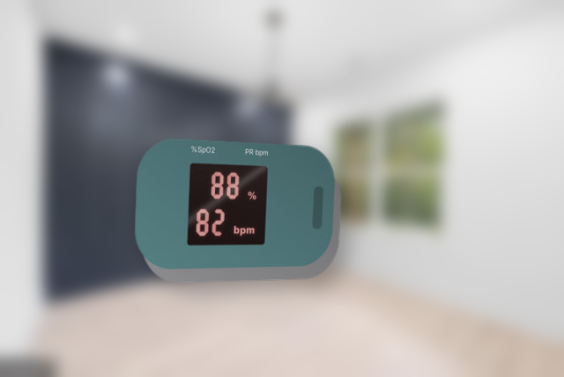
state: 88 %
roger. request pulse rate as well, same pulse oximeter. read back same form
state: 82 bpm
